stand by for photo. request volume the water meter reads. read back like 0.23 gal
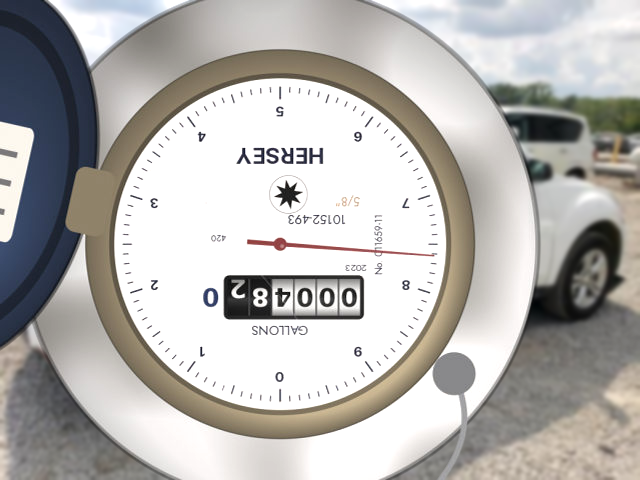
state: 4817.6 gal
